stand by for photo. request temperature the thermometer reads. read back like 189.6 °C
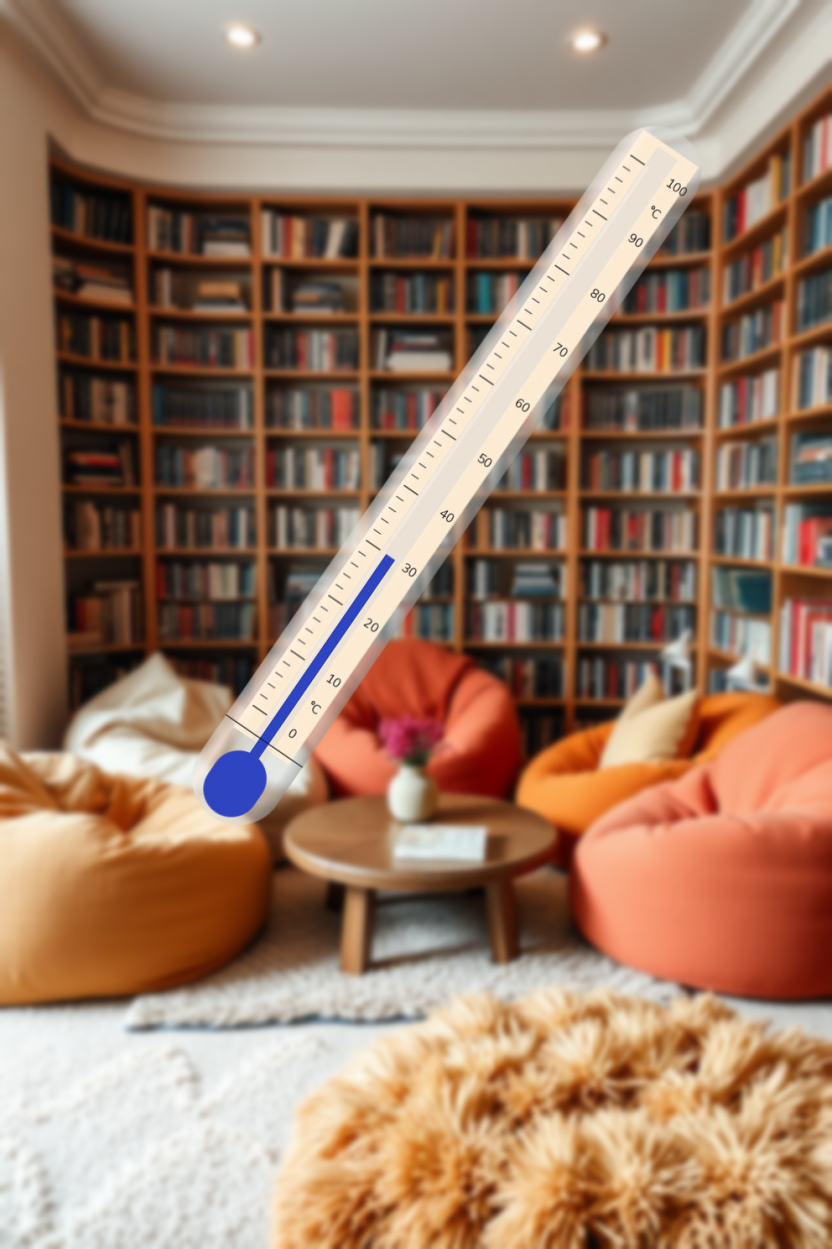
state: 30 °C
